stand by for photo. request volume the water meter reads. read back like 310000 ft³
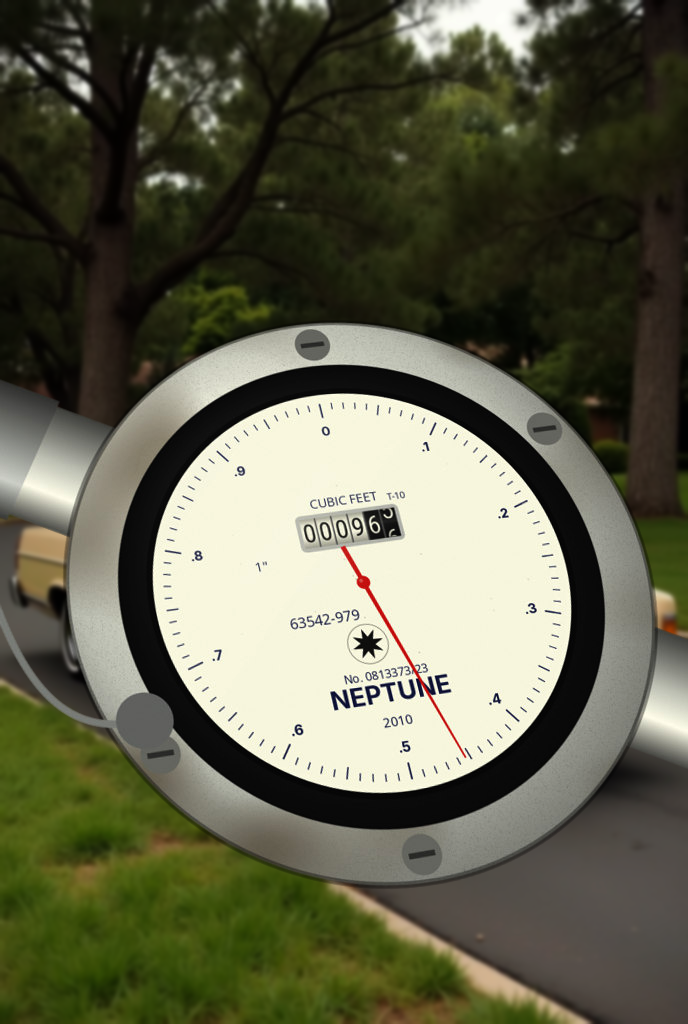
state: 965.45 ft³
